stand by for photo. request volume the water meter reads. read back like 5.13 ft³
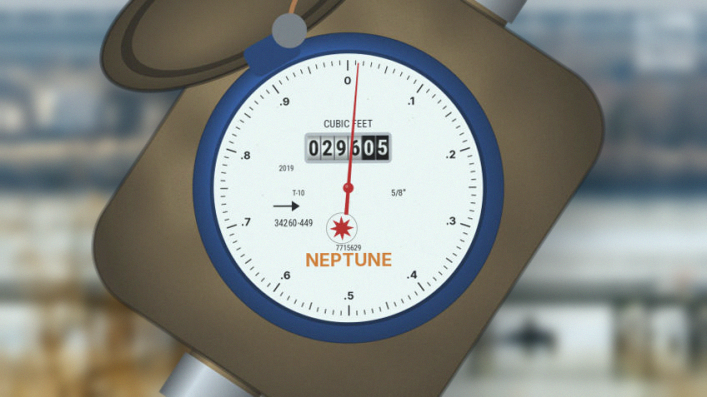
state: 29605.01 ft³
